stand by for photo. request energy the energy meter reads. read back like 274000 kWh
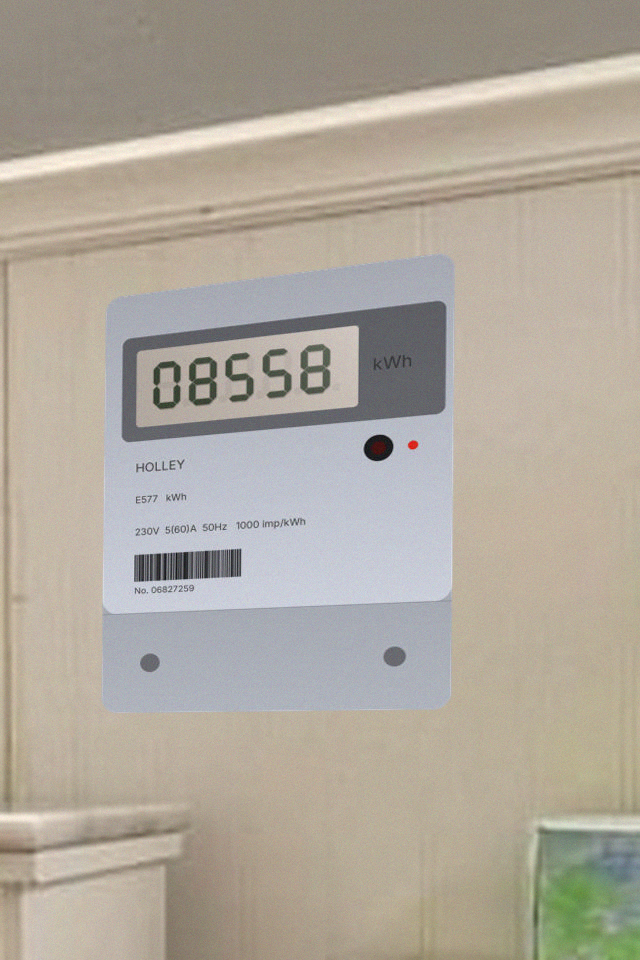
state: 8558 kWh
